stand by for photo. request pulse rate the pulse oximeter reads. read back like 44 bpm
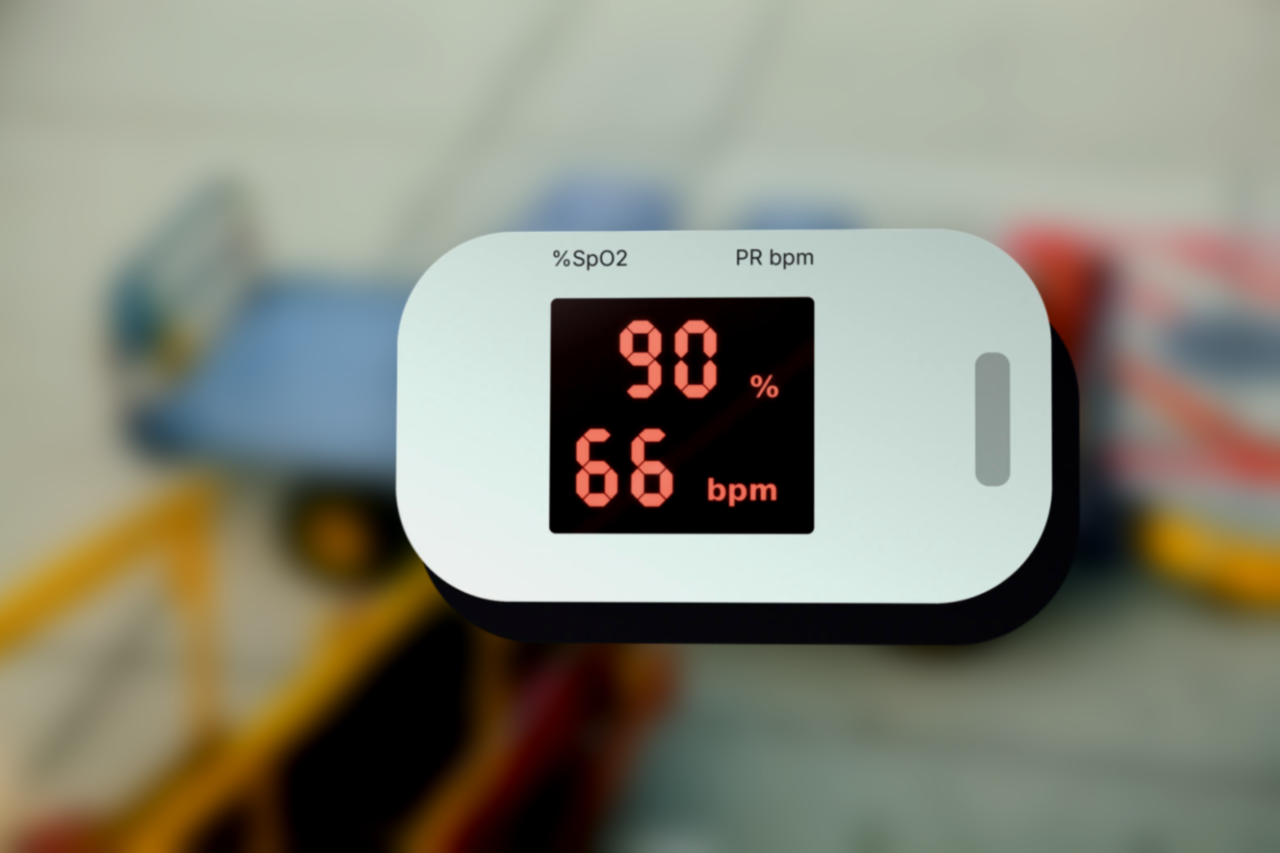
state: 66 bpm
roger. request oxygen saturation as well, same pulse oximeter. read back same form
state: 90 %
